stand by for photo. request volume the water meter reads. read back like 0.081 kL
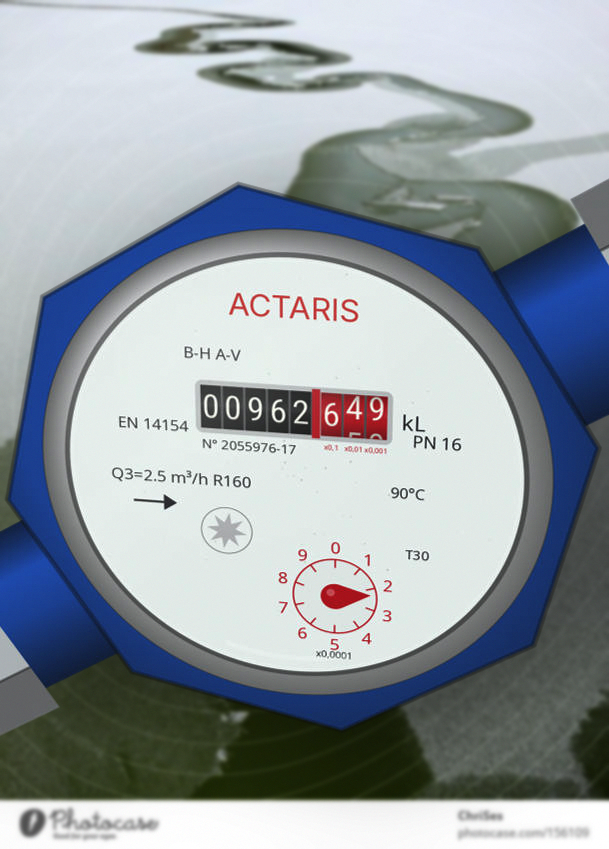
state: 962.6492 kL
